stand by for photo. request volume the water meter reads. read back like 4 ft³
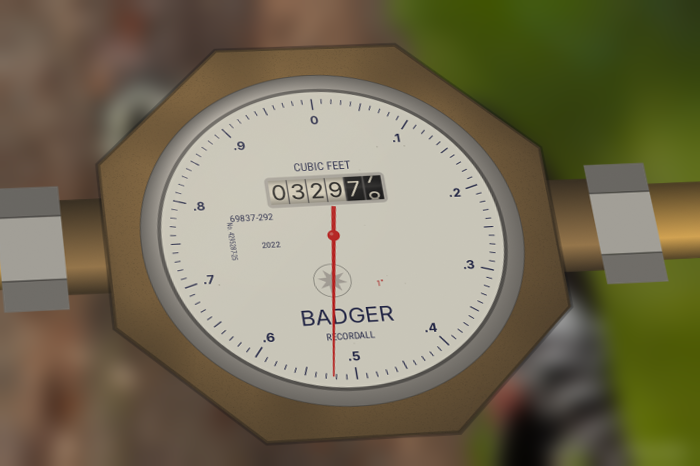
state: 32977.52 ft³
